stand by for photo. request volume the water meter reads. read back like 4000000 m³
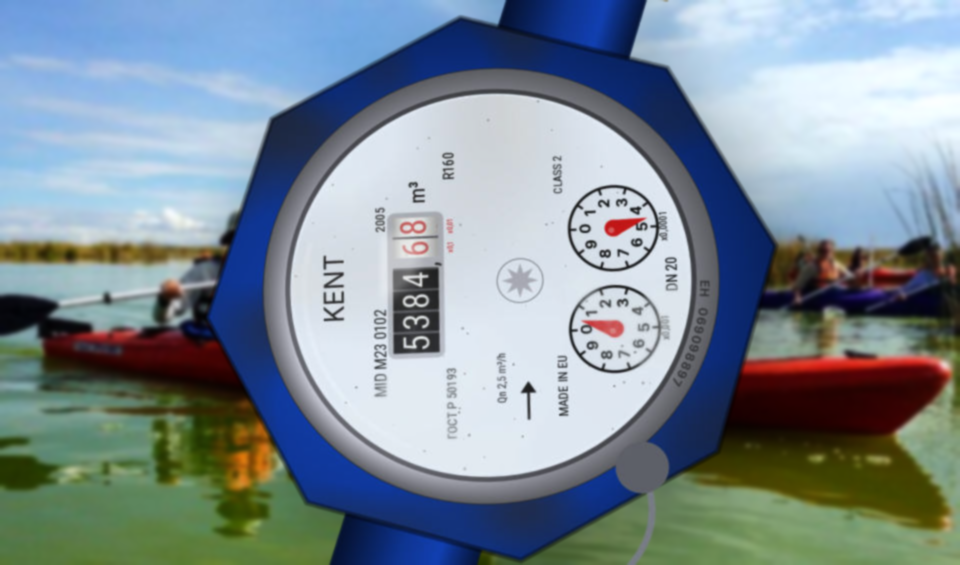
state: 5384.6804 m³
